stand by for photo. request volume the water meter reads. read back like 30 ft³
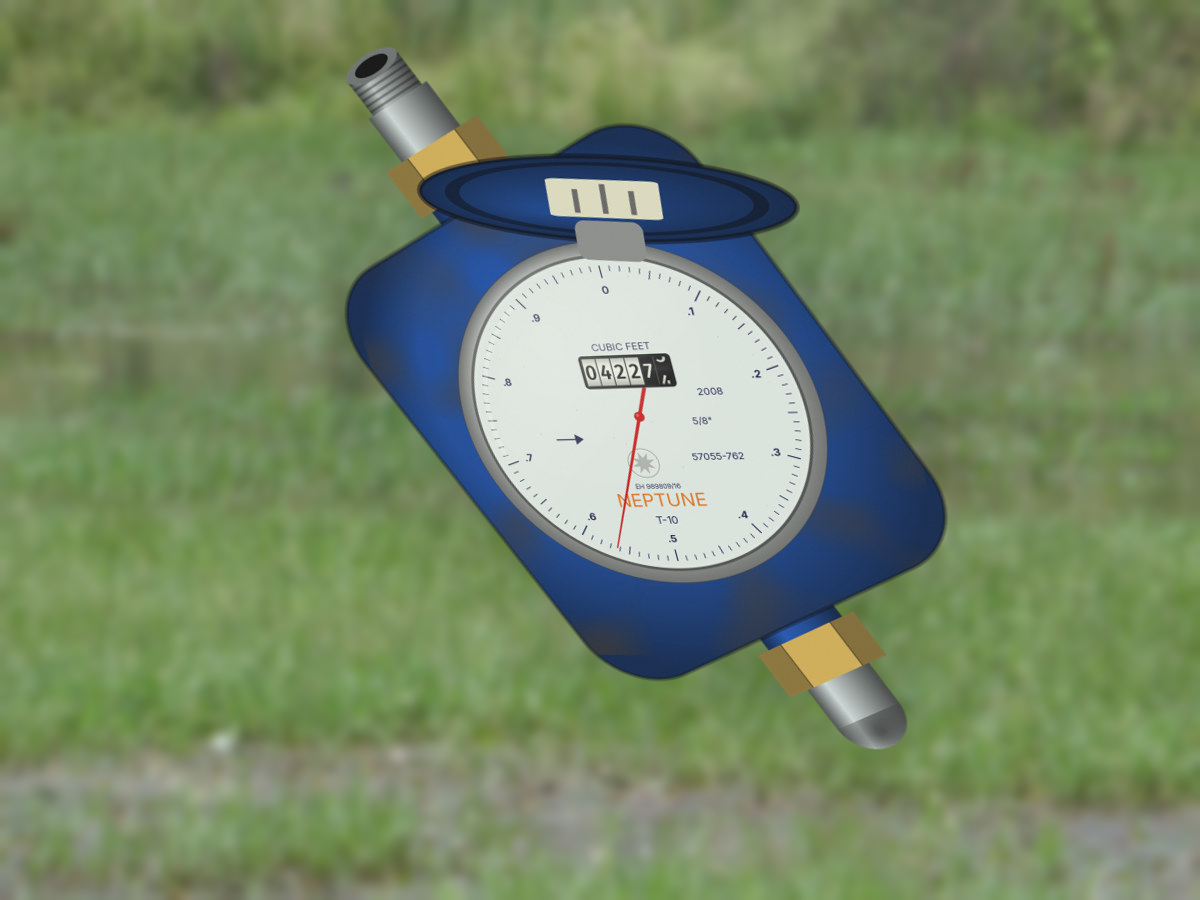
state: 42273.56 ft³
